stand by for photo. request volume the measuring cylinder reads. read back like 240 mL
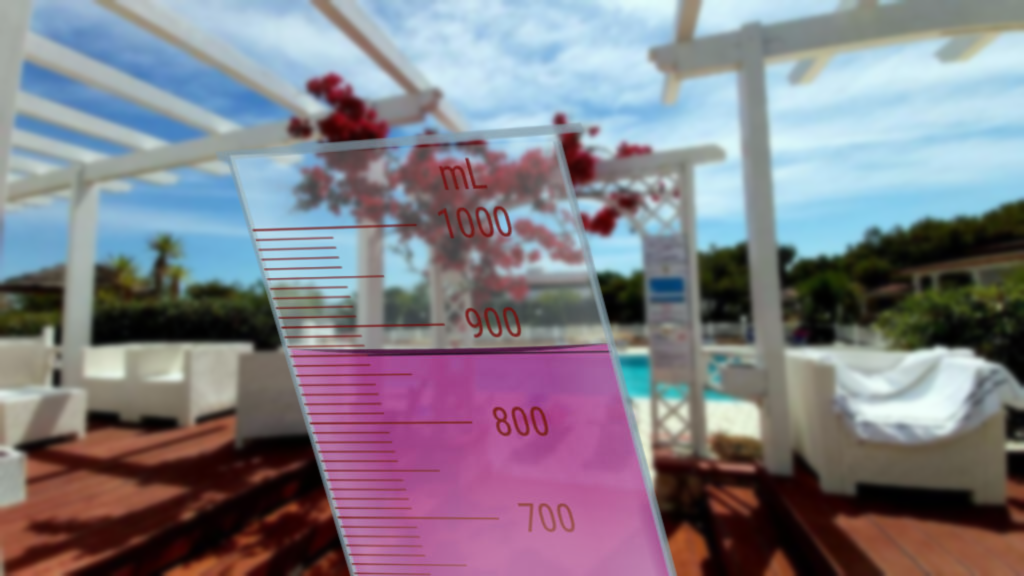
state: 870 mL
